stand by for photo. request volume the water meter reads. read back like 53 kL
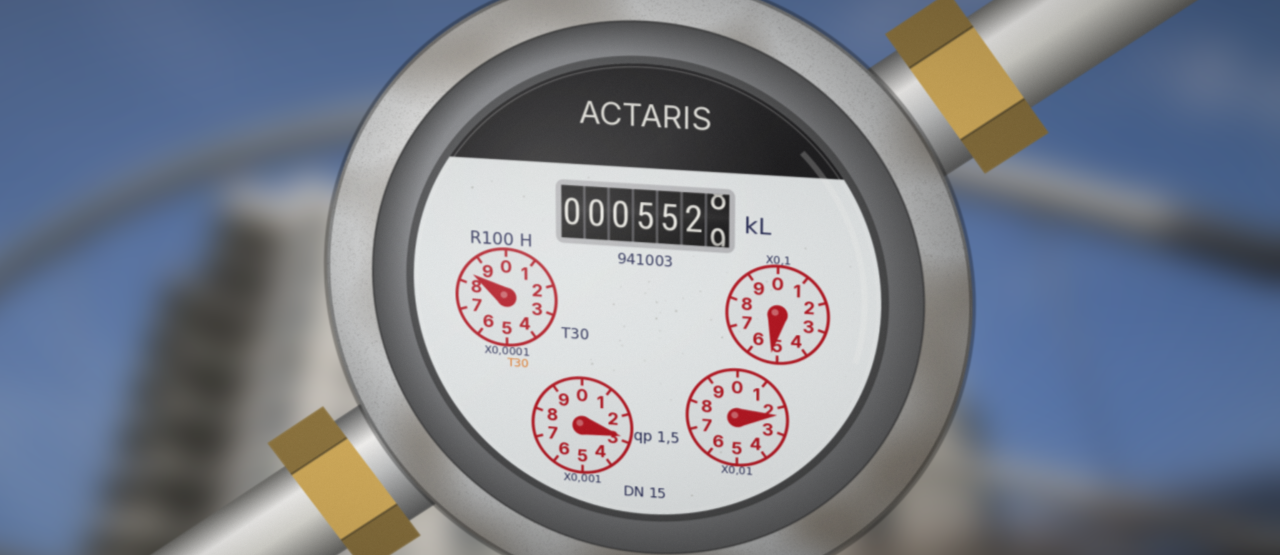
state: 5528.5228 kL
